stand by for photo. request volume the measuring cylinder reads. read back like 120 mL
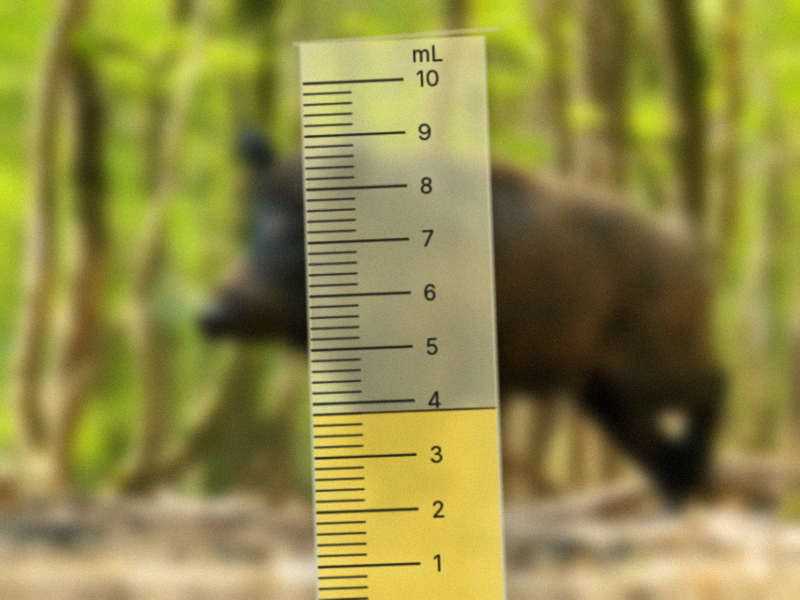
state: 3.8 mL
